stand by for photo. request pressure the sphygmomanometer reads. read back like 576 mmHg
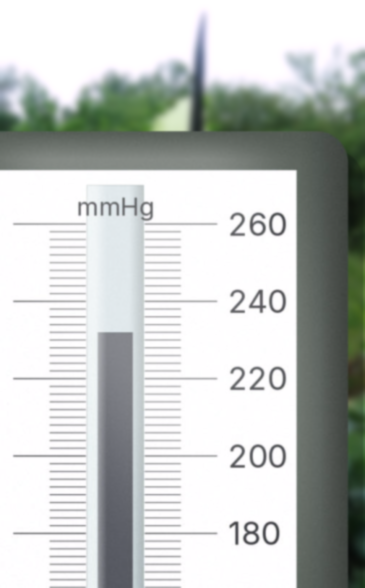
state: 232 mmHg
